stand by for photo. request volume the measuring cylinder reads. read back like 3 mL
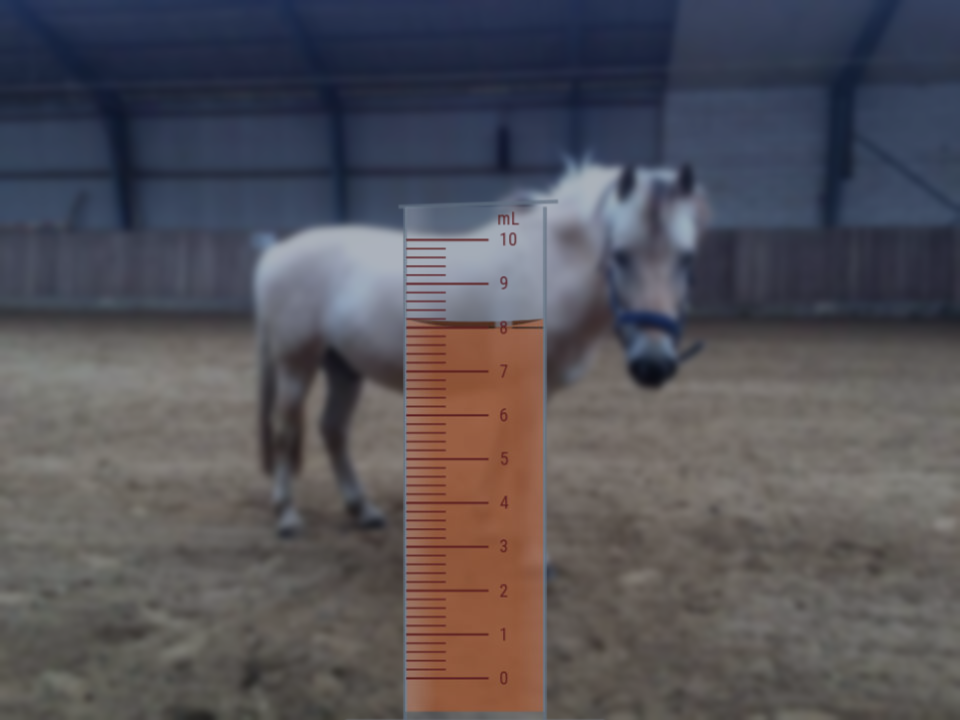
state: 8 mL
